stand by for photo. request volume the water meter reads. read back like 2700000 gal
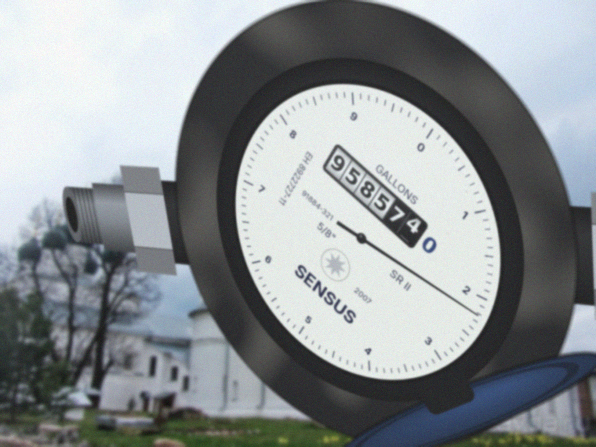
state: 9585742.2 gal
